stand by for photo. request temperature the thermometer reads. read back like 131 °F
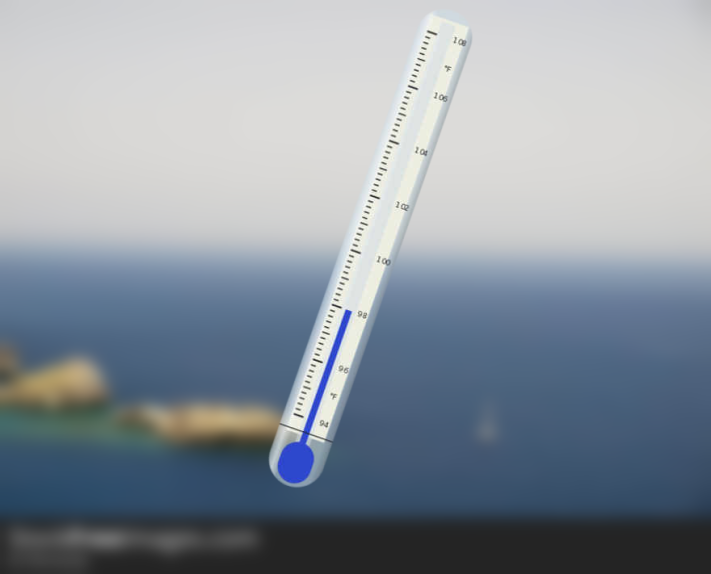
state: 98 °F
